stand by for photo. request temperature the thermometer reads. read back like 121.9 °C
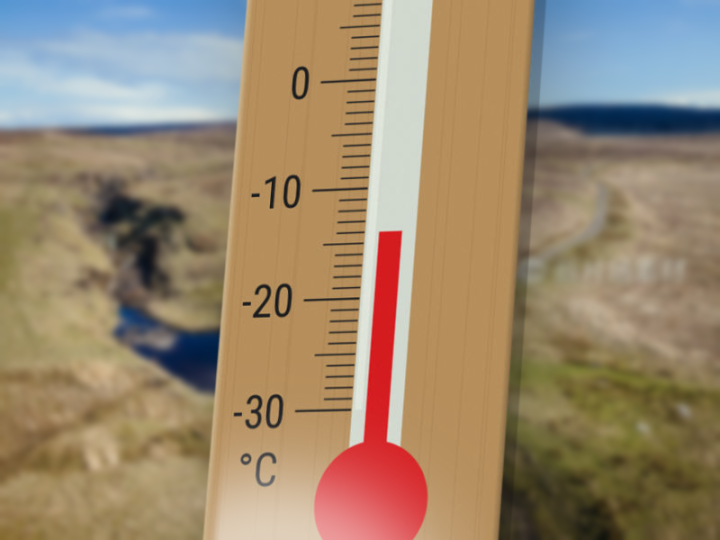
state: -14 °C
